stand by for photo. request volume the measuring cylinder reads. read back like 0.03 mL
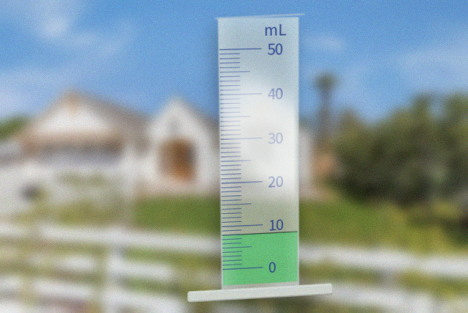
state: 8 mL
